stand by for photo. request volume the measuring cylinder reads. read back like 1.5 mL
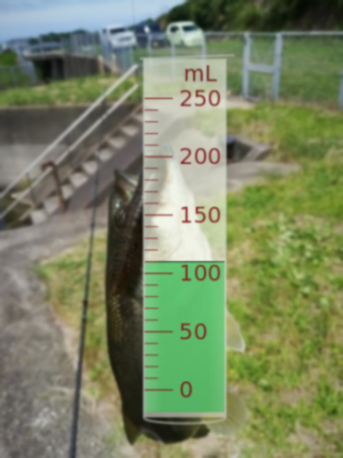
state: 110 mL
